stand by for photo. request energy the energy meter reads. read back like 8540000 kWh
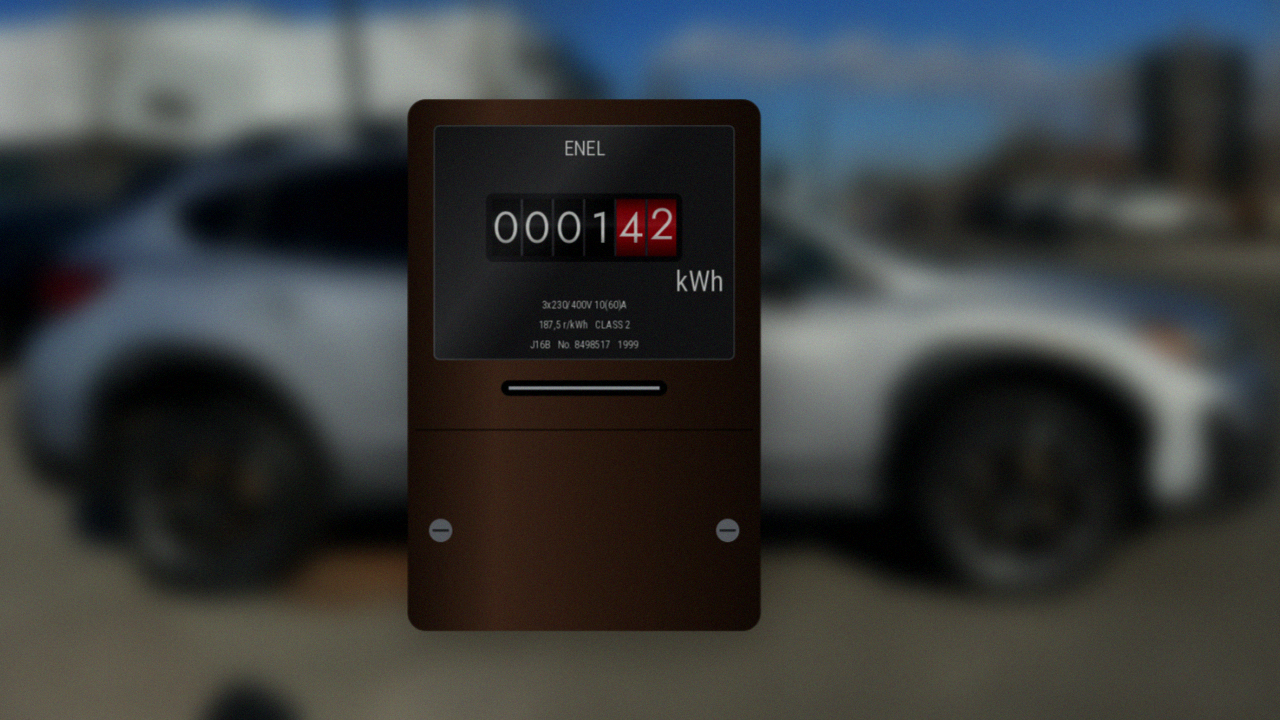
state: 1.42 kWh
